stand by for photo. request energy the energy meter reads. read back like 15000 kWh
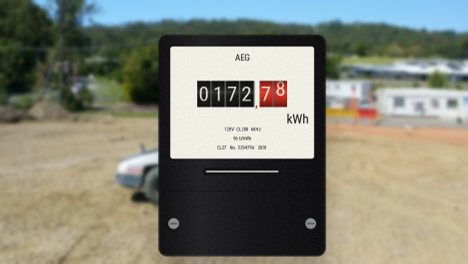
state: 172.78 kWh
